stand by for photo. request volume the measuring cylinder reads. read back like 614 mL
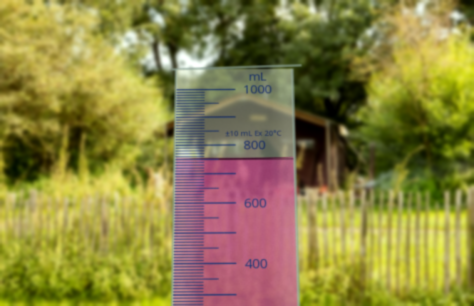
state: 750 mL
